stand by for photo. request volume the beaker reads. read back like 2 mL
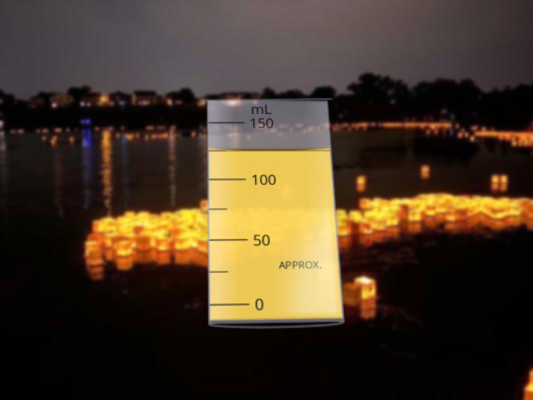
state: 125 mL
